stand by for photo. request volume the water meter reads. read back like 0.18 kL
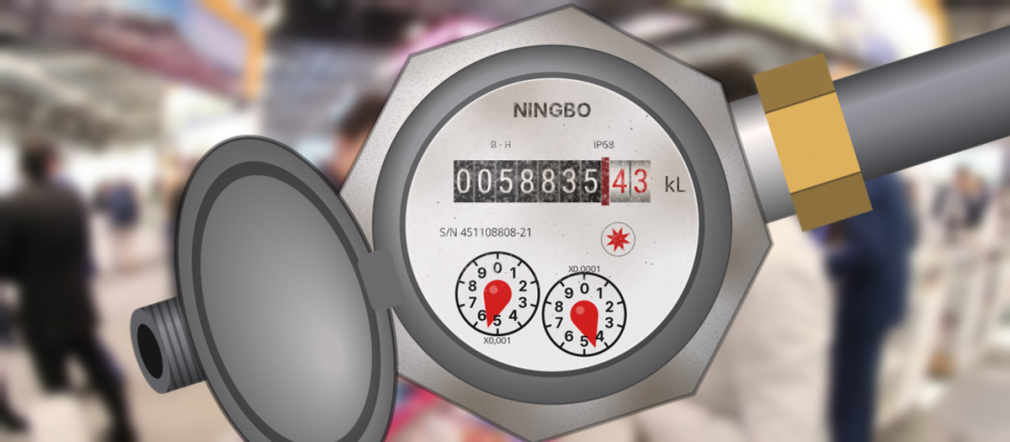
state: 58835.4354 kL
